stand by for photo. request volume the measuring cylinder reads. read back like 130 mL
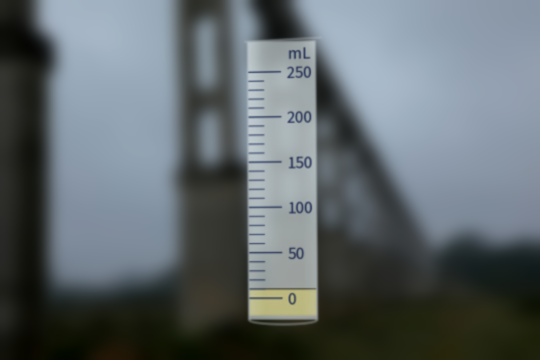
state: 10 mL
